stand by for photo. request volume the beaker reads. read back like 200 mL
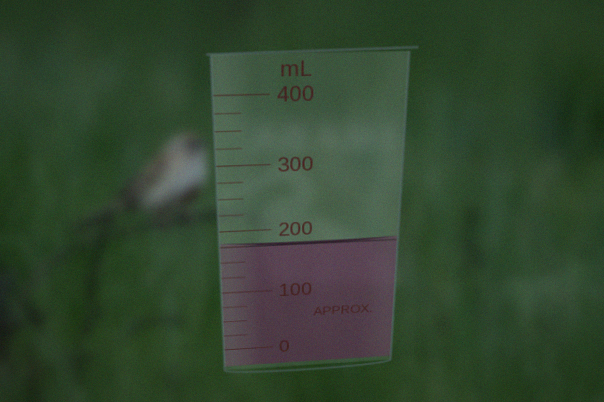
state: 175 mL
